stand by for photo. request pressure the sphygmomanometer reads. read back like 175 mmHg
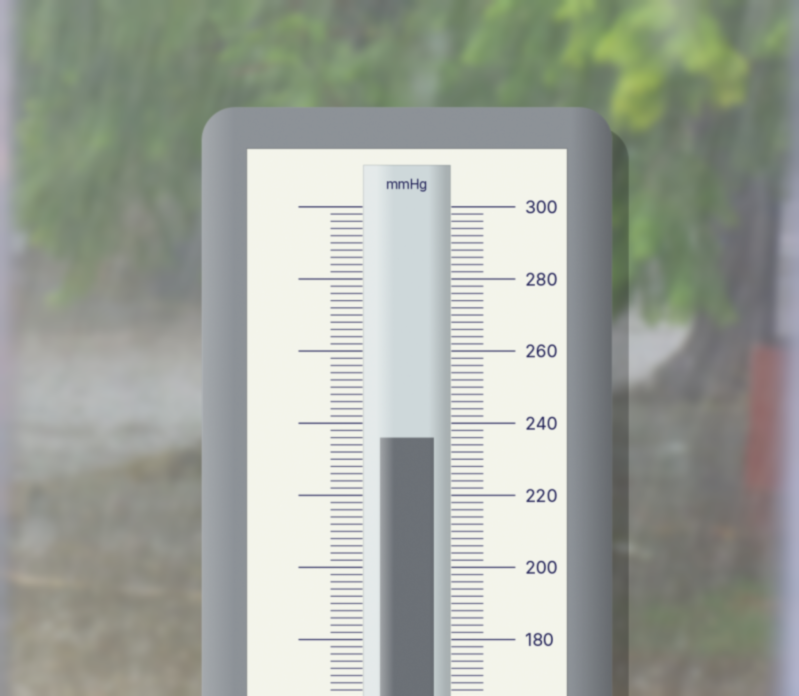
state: 236 mmHg
